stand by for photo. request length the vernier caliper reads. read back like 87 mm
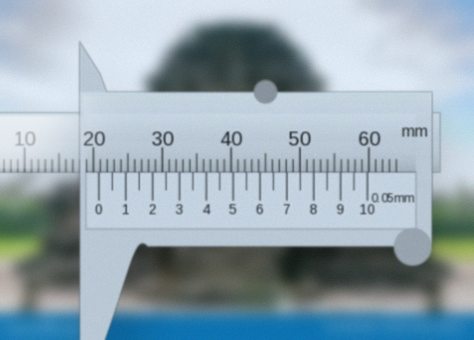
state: 20.8 mm
